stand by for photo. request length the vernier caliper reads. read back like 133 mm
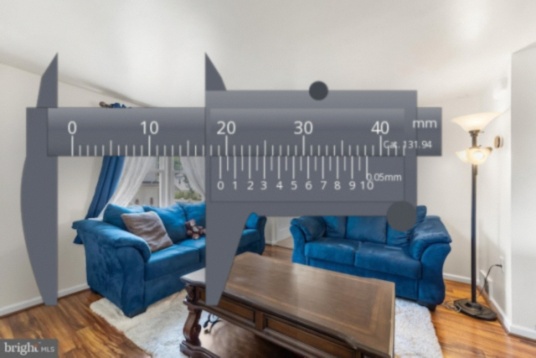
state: 19.2 mm
